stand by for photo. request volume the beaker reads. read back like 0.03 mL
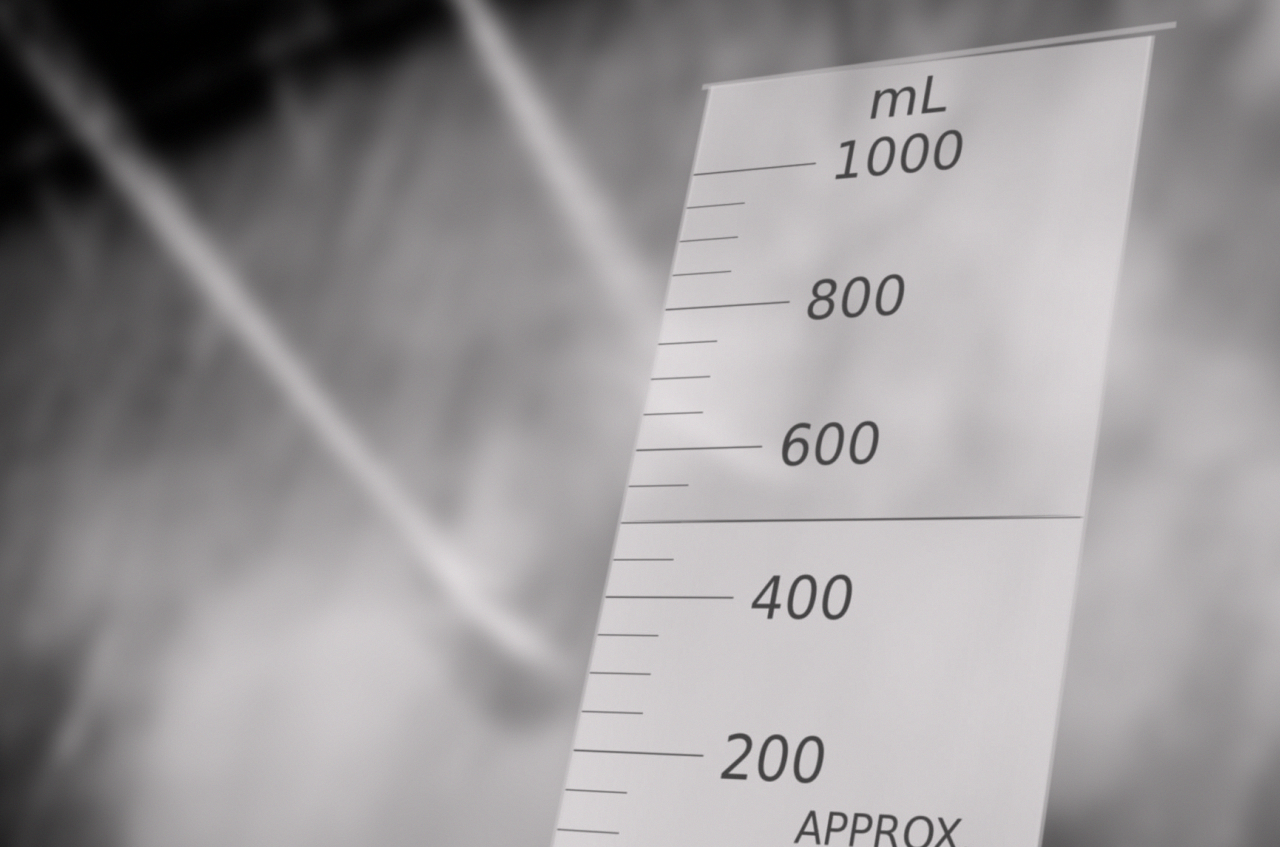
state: 500 mL
